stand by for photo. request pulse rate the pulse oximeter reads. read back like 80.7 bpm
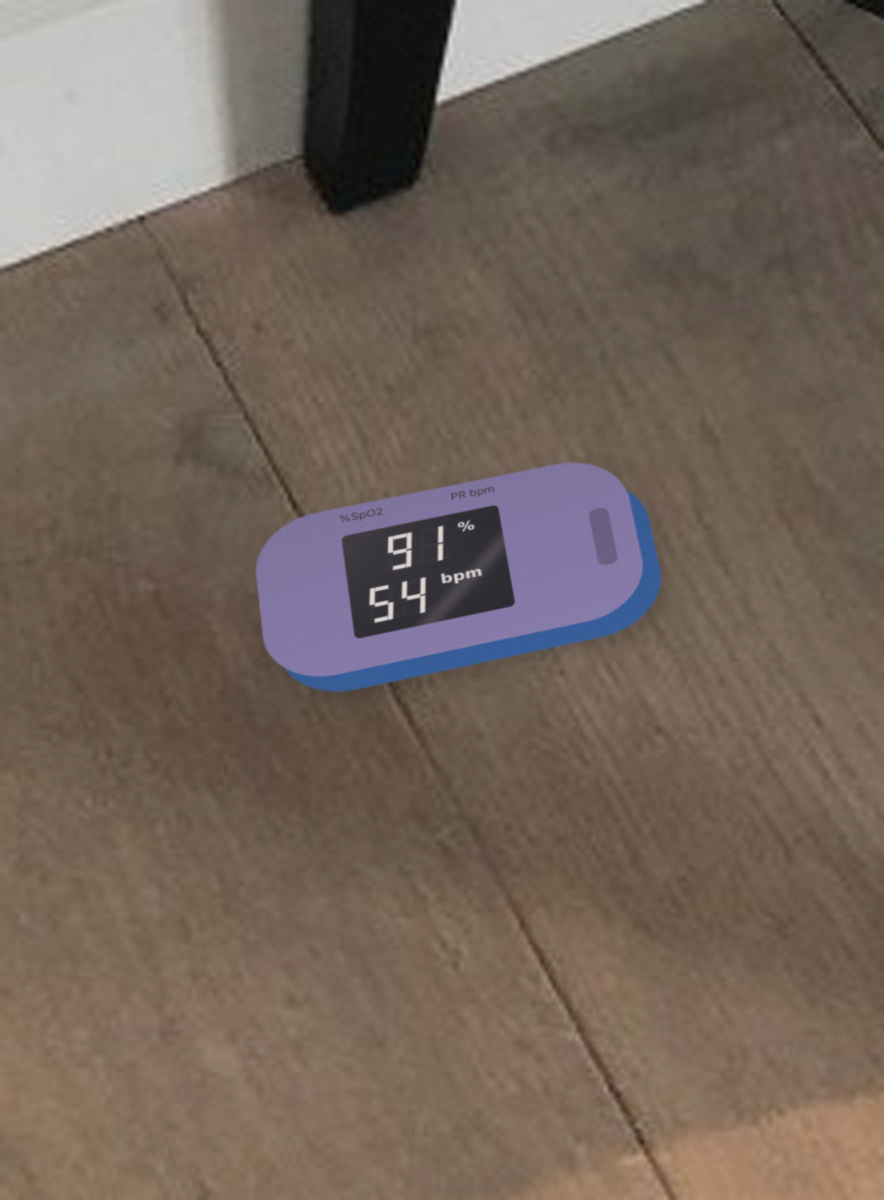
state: 54 bpm
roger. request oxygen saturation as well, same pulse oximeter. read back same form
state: 91 %
